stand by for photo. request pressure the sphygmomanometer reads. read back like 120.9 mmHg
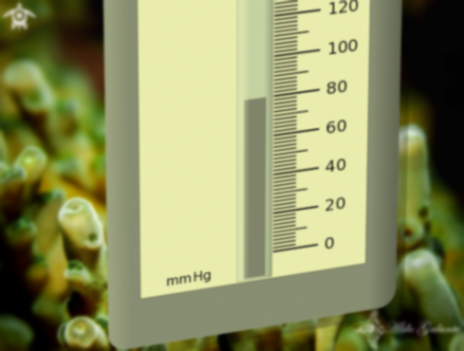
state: 80 mmHg
